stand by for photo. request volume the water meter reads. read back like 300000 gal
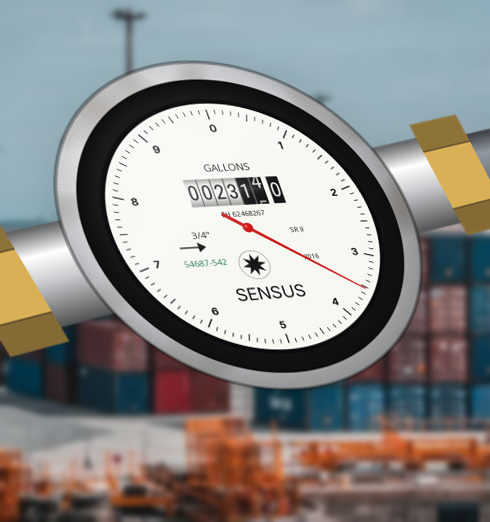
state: 23143.5 gal
